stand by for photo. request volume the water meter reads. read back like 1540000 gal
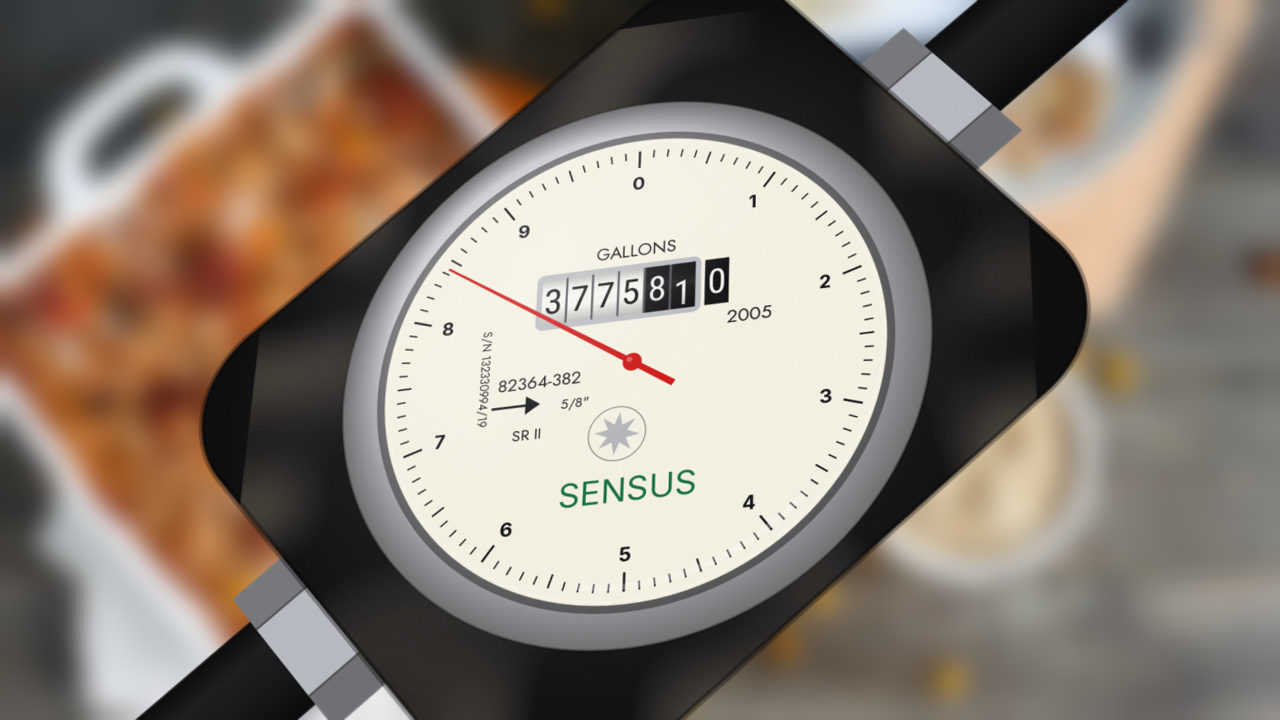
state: 3775808.4 gal
